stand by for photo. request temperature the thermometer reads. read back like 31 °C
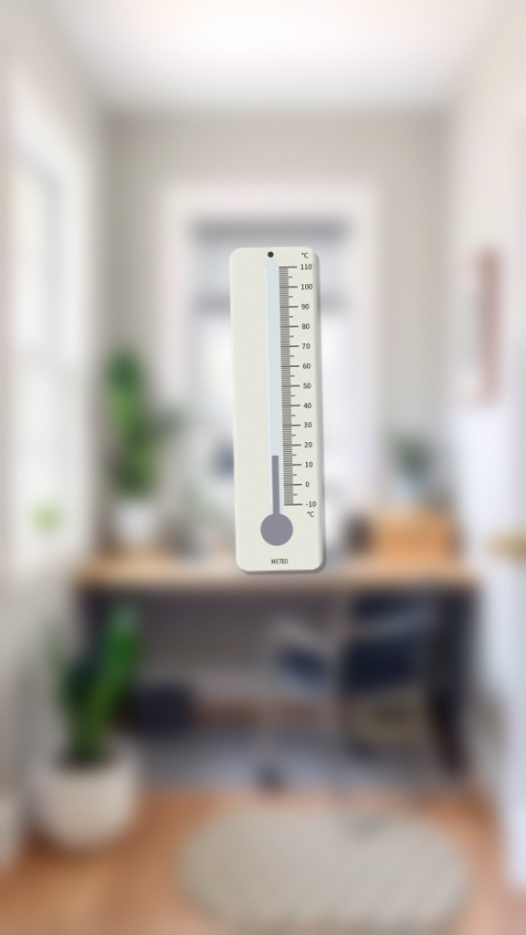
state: 15 °C
